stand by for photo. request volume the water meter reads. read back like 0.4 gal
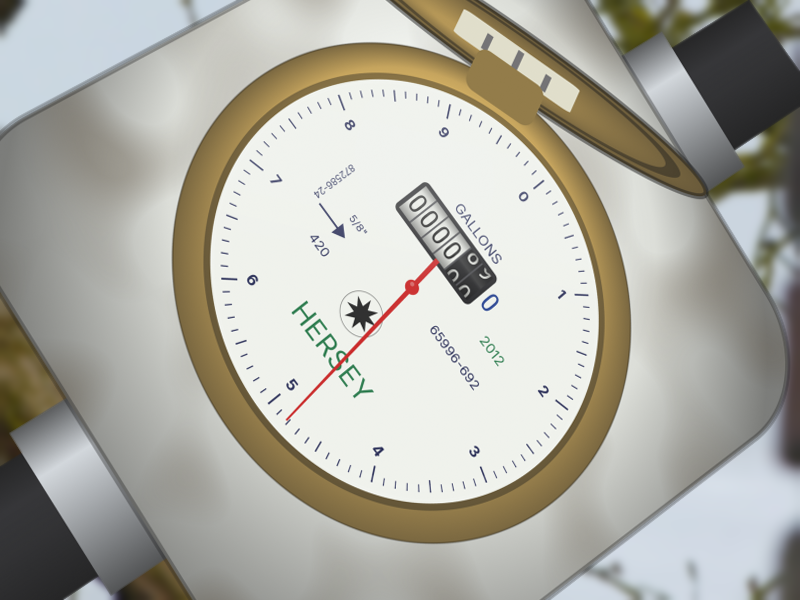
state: 894.8 gal
